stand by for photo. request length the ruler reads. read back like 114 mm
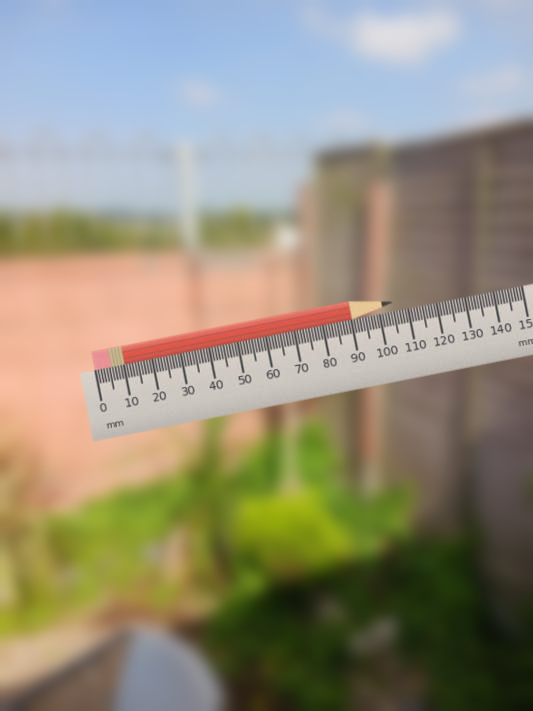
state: 105 mm
